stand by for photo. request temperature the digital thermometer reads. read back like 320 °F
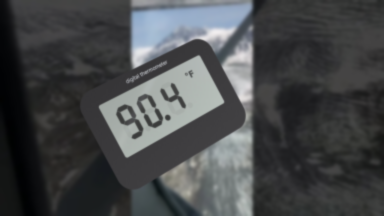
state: 90.4 °F
